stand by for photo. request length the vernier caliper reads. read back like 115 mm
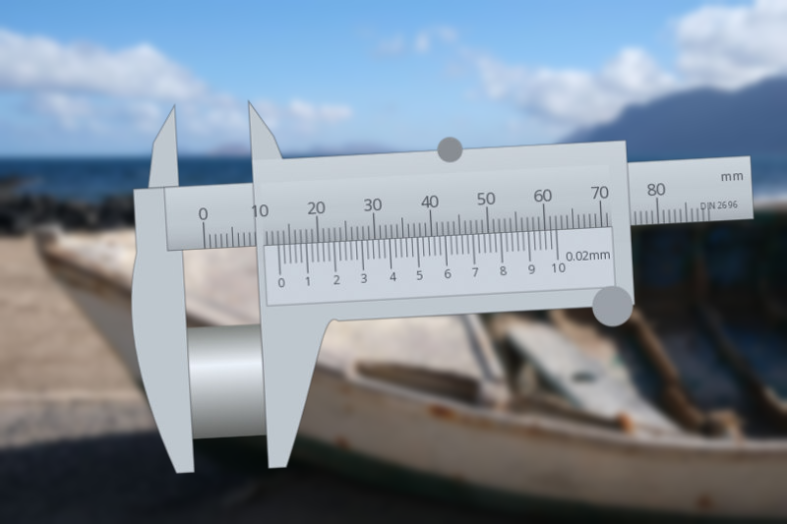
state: 13.0 mm
